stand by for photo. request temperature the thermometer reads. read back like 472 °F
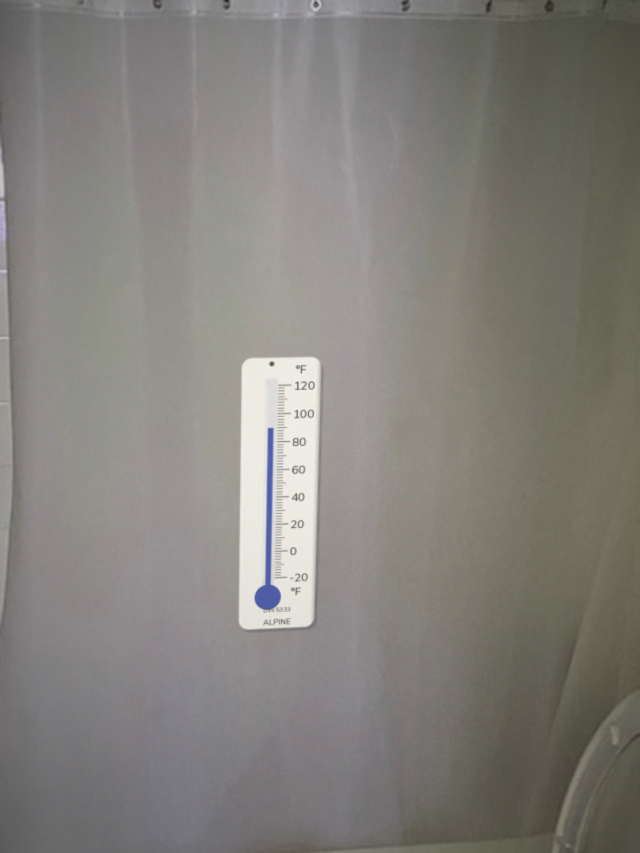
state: 90 °F
